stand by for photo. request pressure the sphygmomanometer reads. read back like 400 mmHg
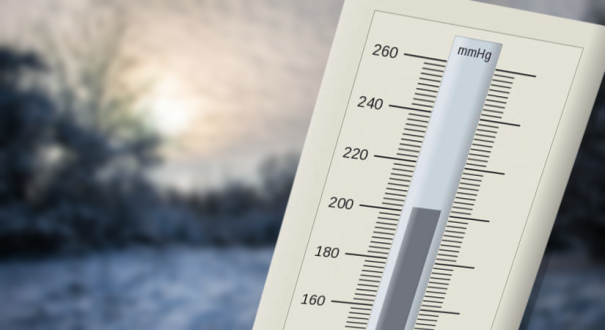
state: 202 mmHg
